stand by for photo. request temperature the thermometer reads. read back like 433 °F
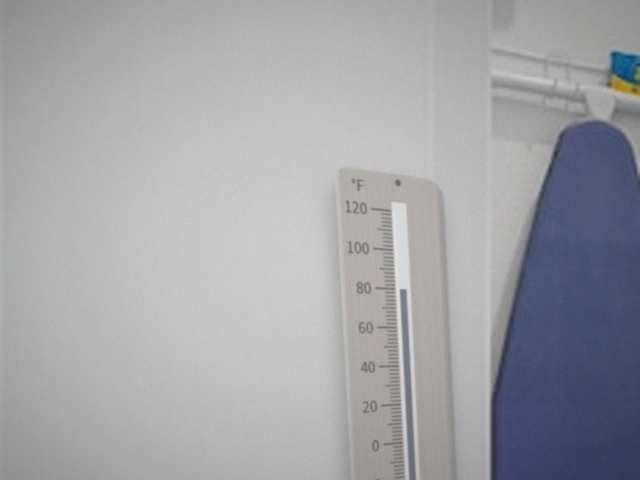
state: 80 °F
